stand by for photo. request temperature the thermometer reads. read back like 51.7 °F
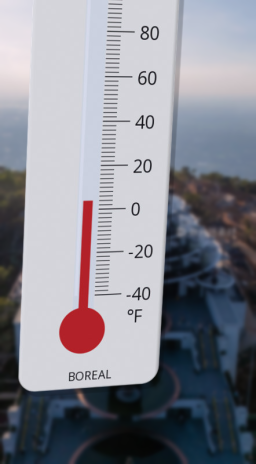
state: 4 °F
